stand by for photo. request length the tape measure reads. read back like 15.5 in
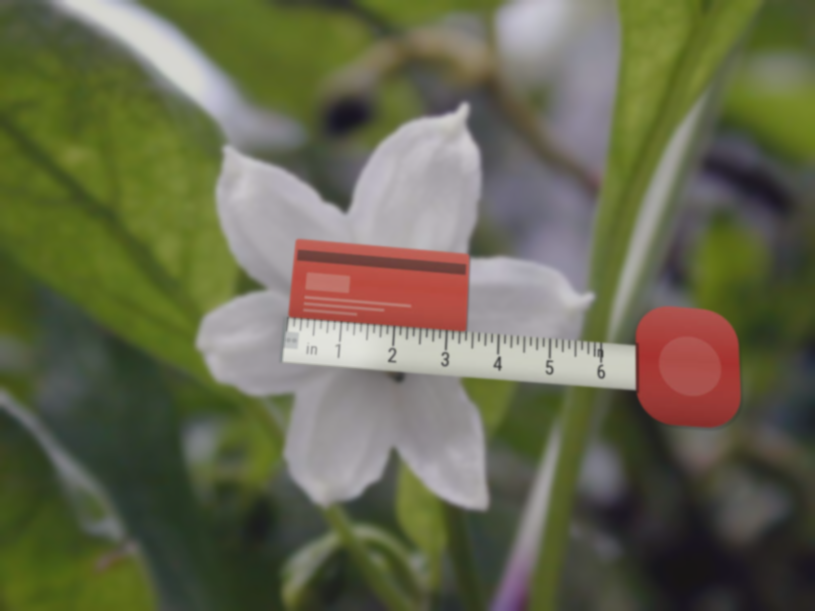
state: 3.375 in
